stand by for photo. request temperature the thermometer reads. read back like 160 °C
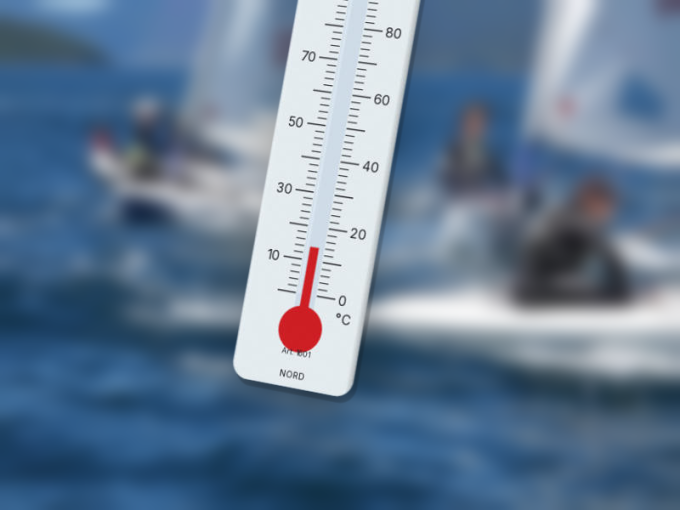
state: 14 °C
